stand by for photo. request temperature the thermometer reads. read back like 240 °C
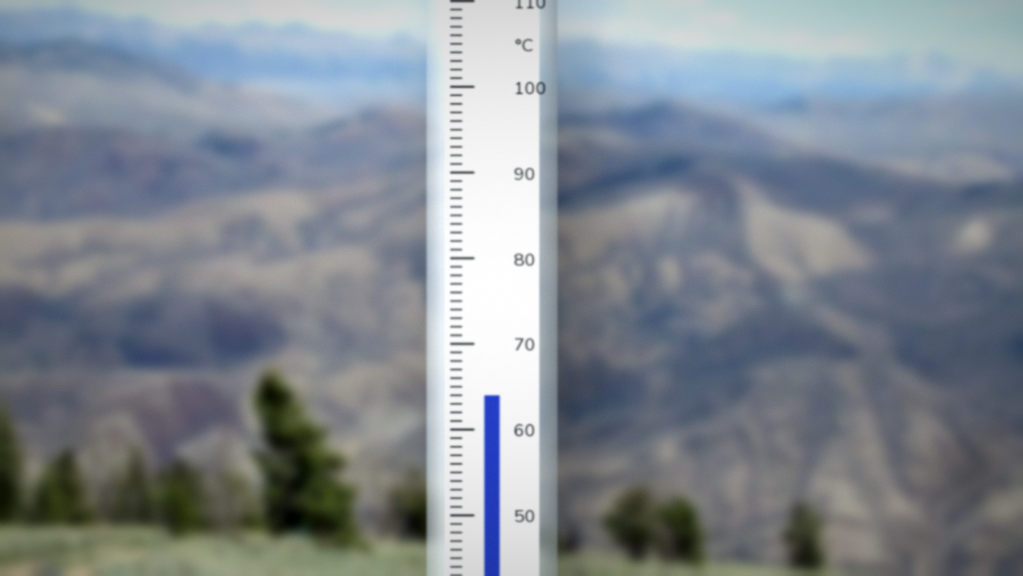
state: 64 °C
